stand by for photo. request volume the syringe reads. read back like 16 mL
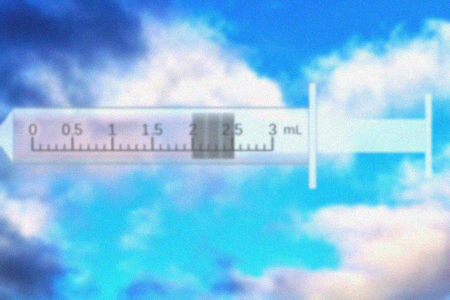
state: 2 mL
